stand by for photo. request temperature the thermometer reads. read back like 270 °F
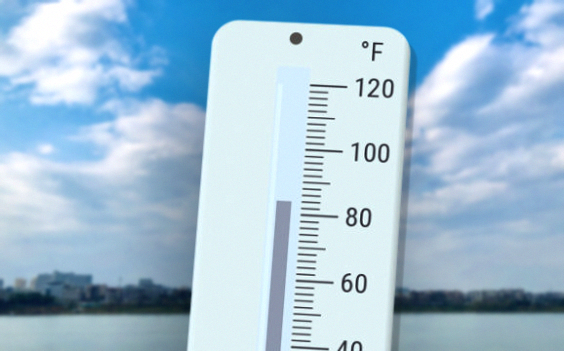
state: 84 °F
